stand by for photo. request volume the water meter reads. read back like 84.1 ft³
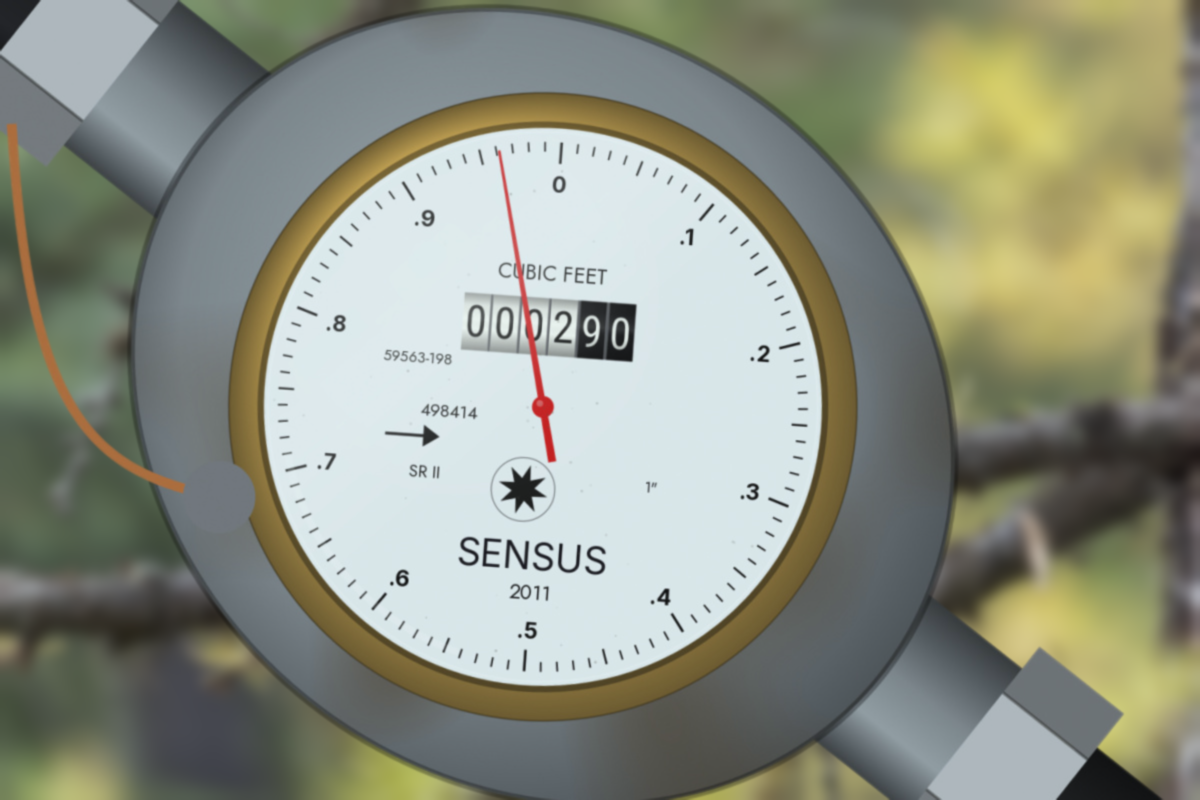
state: 289.96 ft³
